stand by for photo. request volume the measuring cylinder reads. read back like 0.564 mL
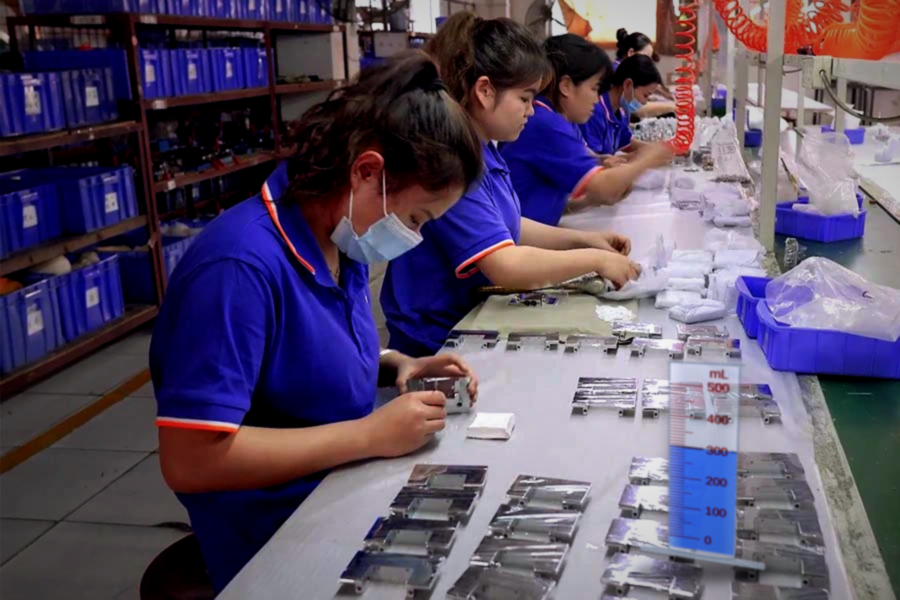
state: 300 mL
